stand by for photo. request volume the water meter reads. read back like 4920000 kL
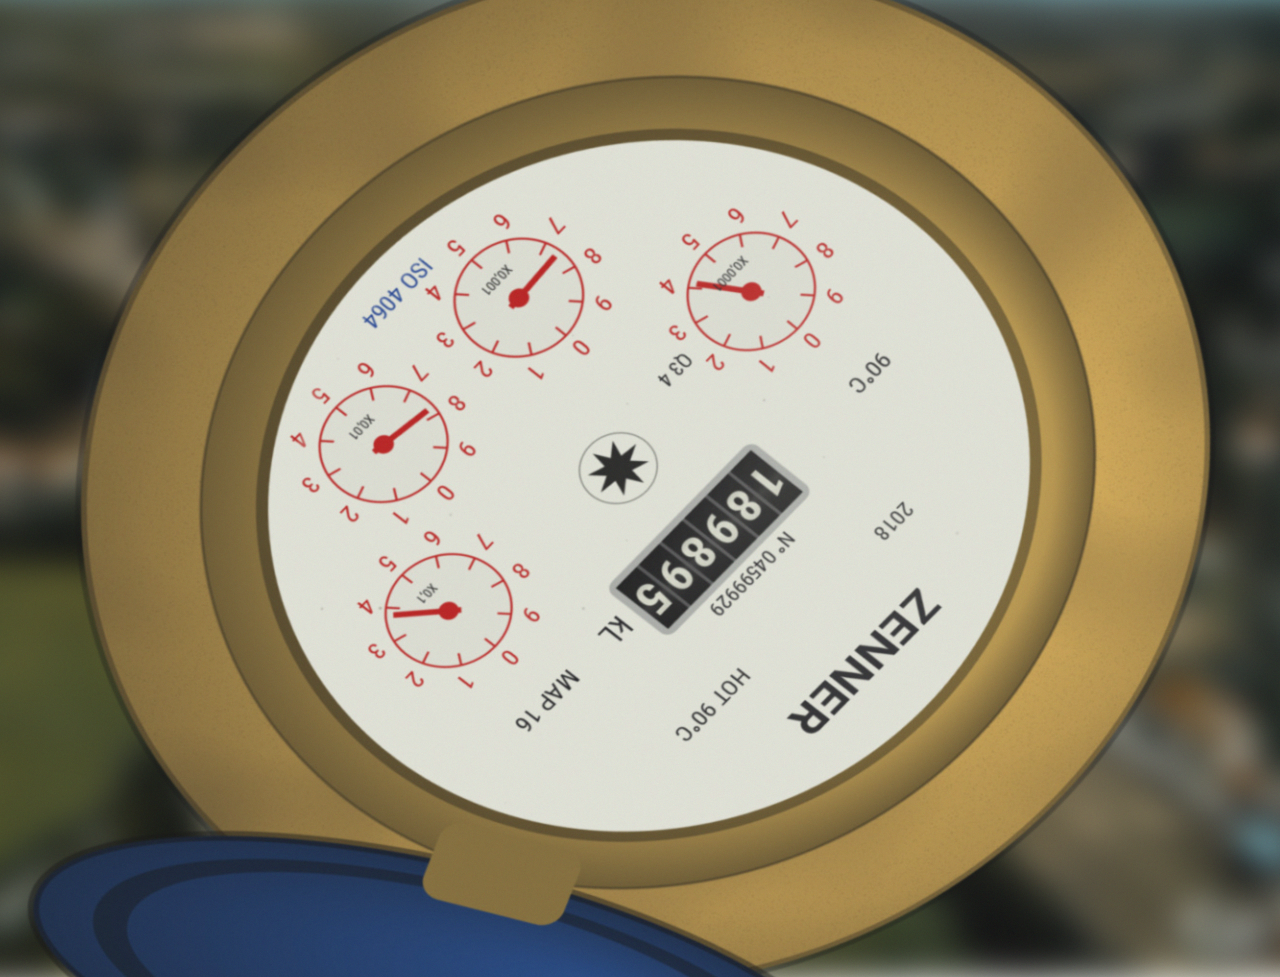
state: 189895.3774 kL
